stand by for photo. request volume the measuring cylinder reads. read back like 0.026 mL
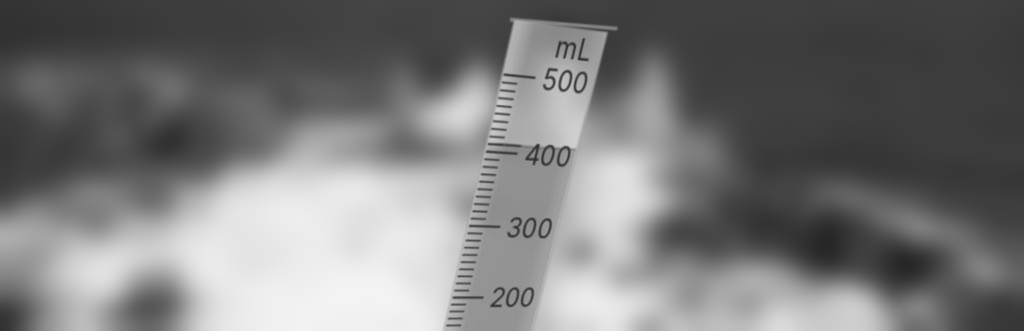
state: 410 mL
